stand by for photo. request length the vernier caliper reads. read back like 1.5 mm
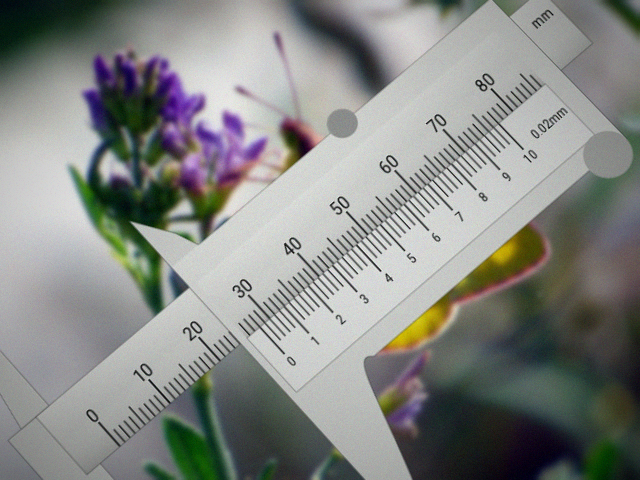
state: 28.0 mm
